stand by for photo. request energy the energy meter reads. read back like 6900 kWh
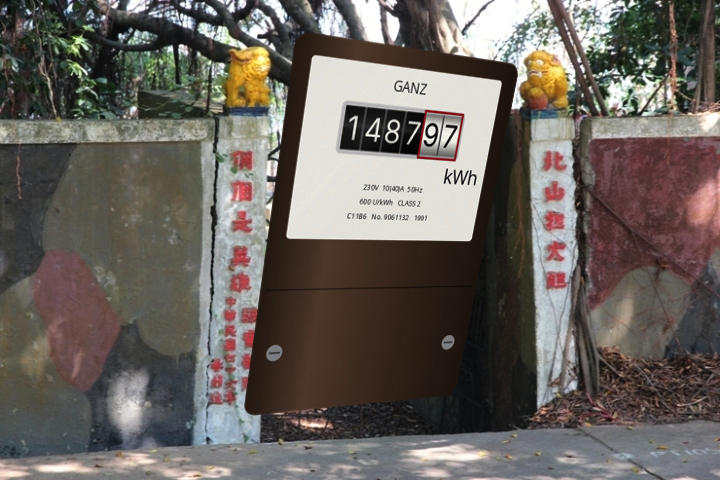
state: 1487.97 kWh
